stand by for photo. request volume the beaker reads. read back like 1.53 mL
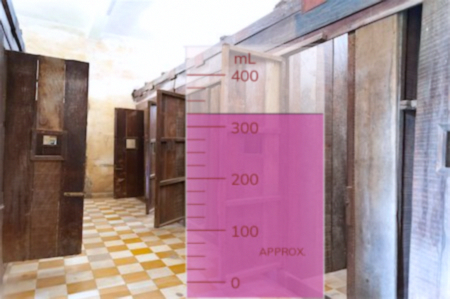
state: 325 mL
